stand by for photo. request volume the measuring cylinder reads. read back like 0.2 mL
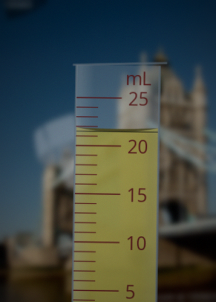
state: 21.5 mL
